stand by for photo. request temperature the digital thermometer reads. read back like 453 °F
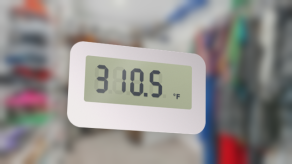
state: 310.5 °F
